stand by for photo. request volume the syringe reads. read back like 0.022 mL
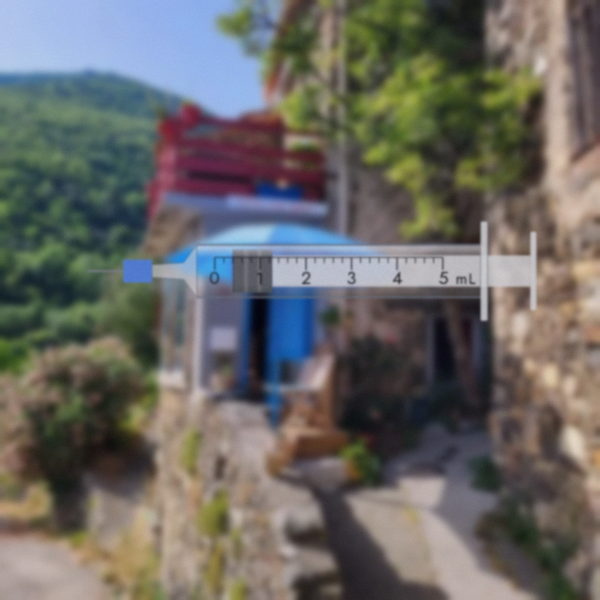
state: 0.4 mL
